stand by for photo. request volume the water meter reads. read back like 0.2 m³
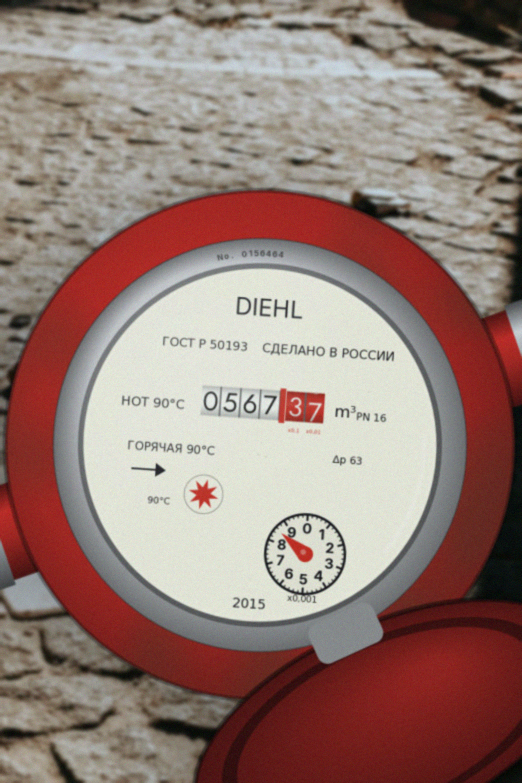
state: 567.368 m³
